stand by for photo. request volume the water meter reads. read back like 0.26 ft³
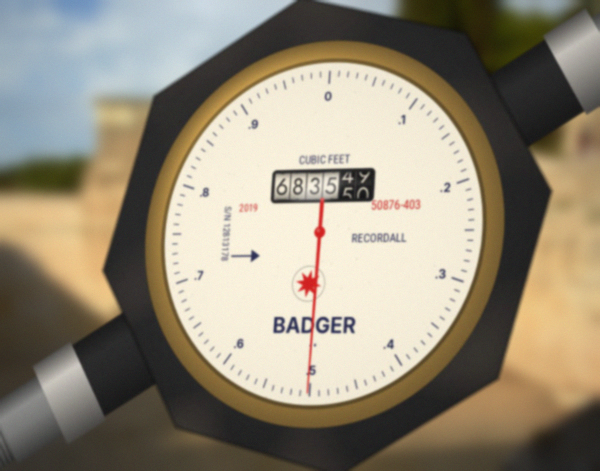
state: 683549.50 ft³
